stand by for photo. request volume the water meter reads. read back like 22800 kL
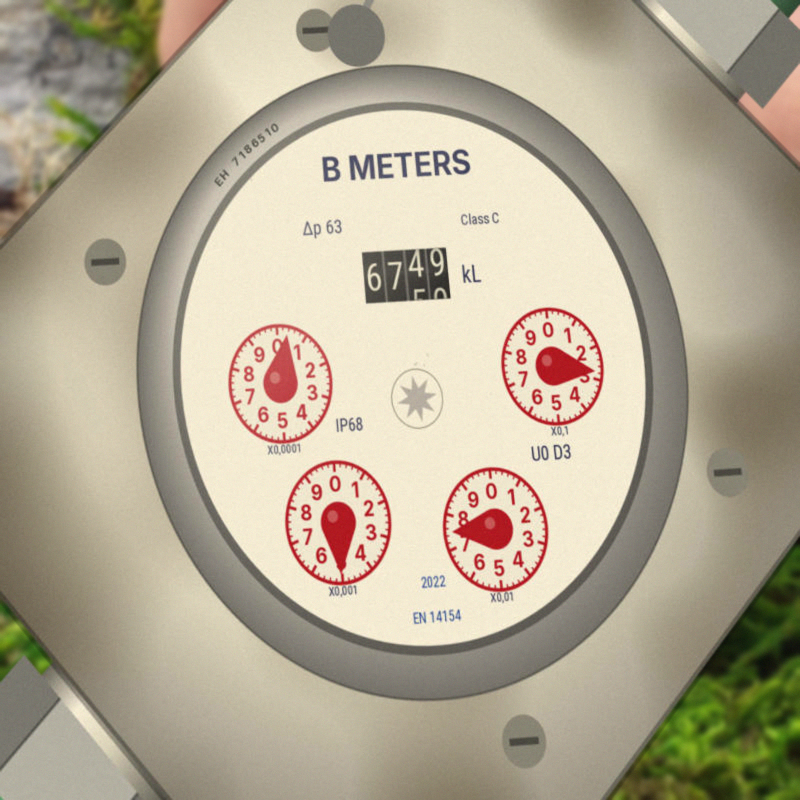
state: 6749.2750 kL
